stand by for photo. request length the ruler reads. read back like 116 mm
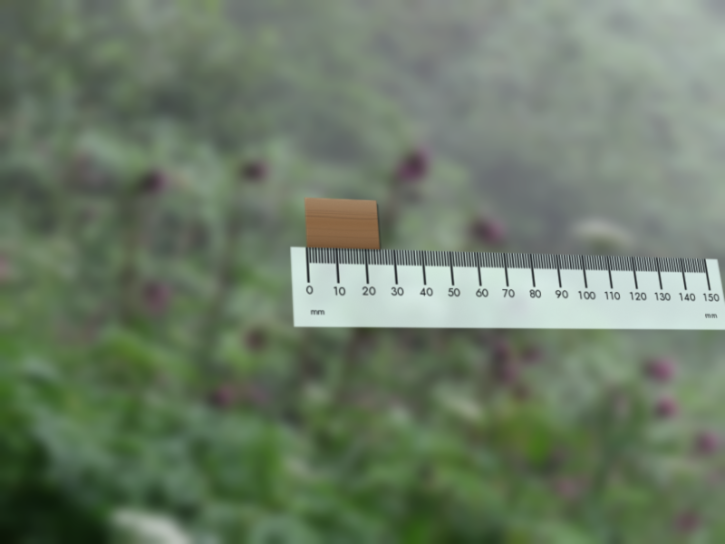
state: 25 mm
